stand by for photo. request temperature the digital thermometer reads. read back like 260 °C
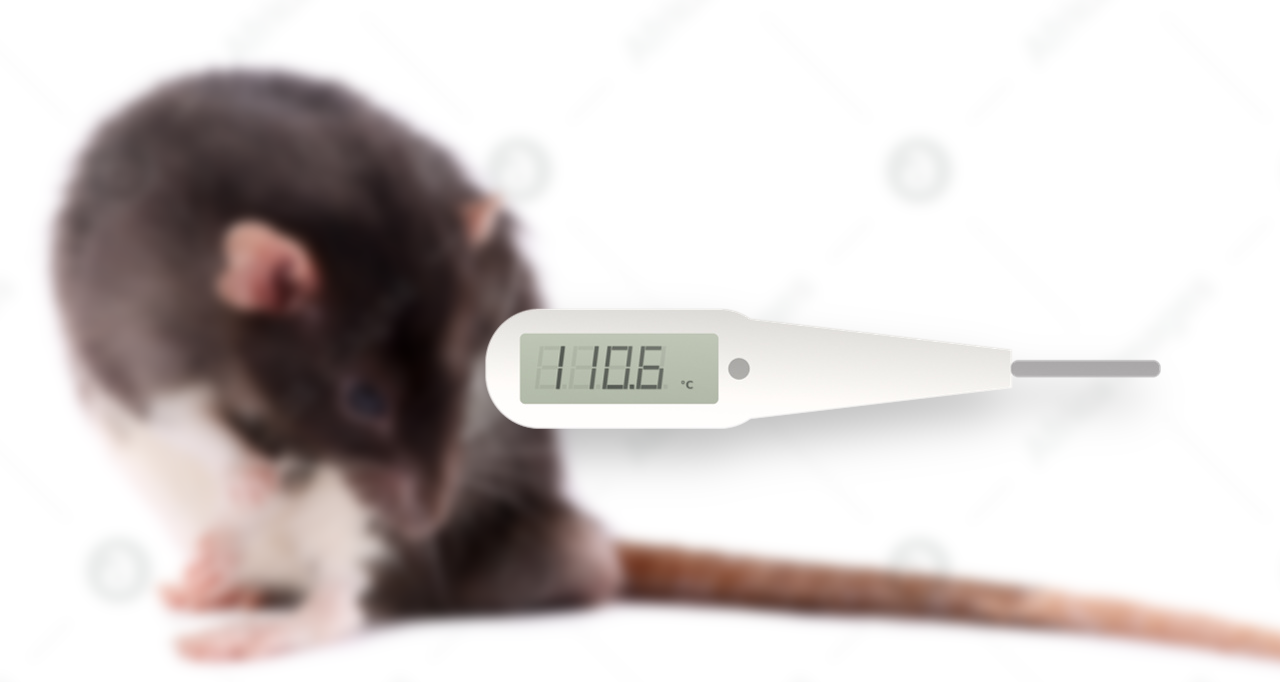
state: 110.6 °C
